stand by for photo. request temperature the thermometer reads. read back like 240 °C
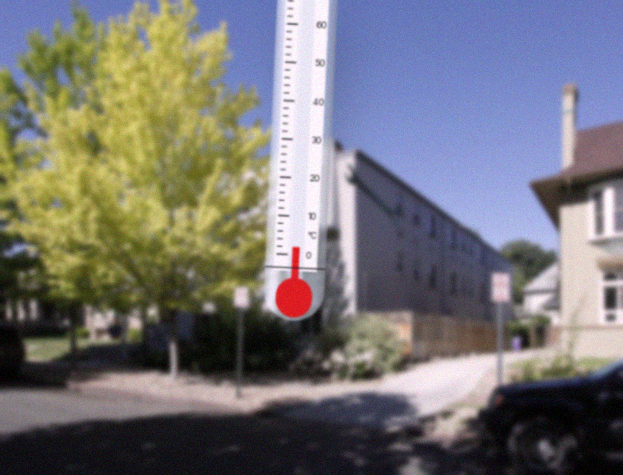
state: 2 °C
